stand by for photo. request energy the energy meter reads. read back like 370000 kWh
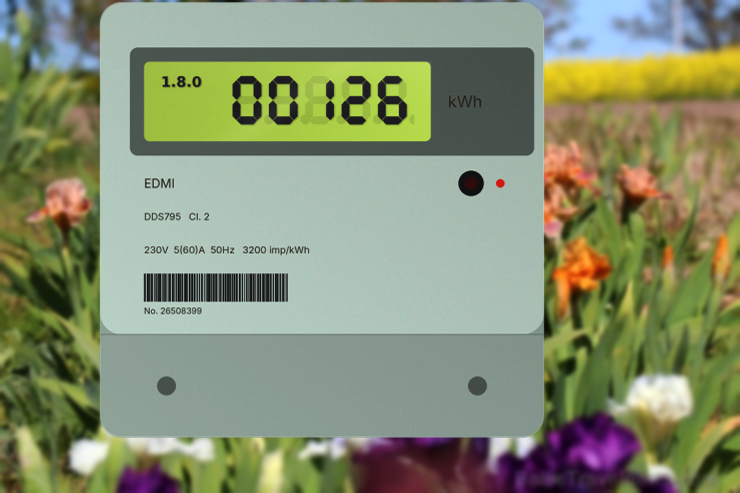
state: 126 kWh
